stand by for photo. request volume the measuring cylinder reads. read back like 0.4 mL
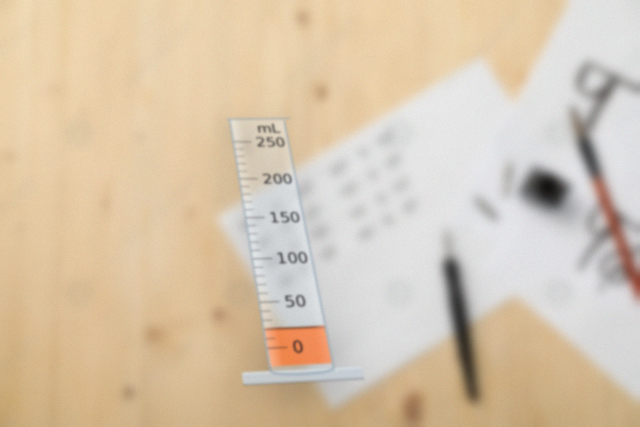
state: 20 mL
